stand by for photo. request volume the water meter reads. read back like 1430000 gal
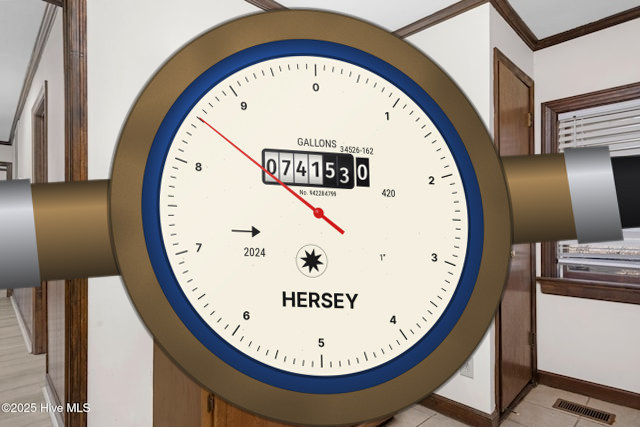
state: 741528.5 gal
